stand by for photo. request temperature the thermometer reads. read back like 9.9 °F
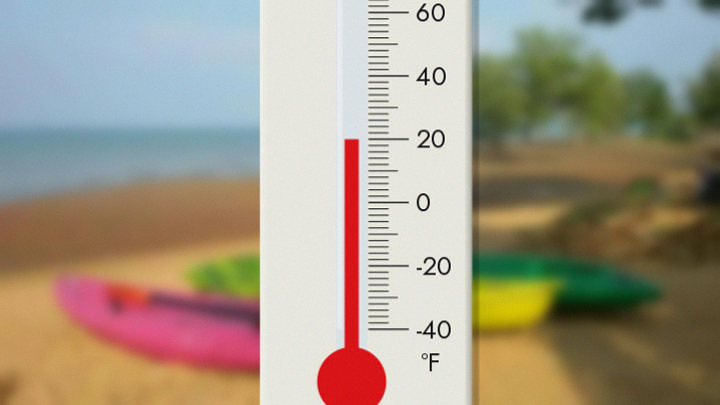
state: 20 °F
